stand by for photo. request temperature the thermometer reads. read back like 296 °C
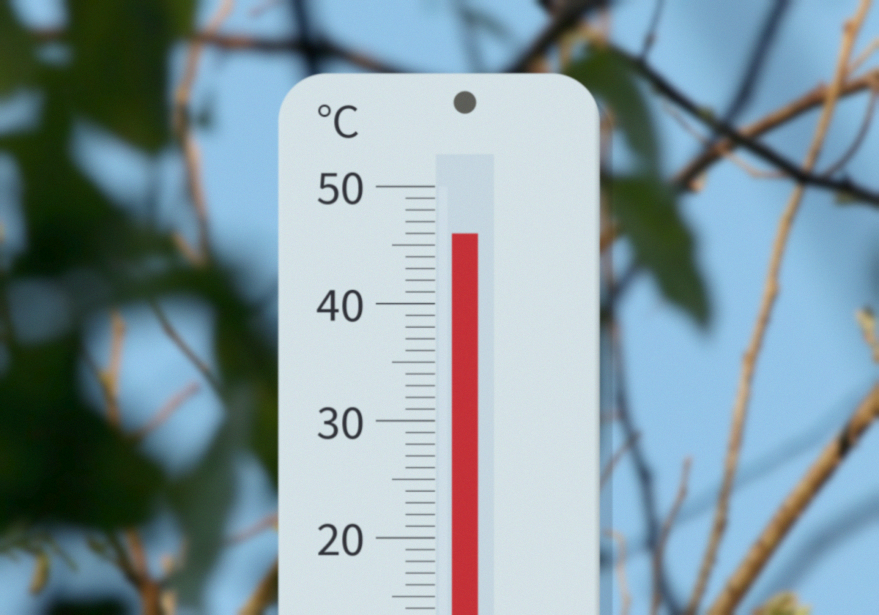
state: 46 °C
